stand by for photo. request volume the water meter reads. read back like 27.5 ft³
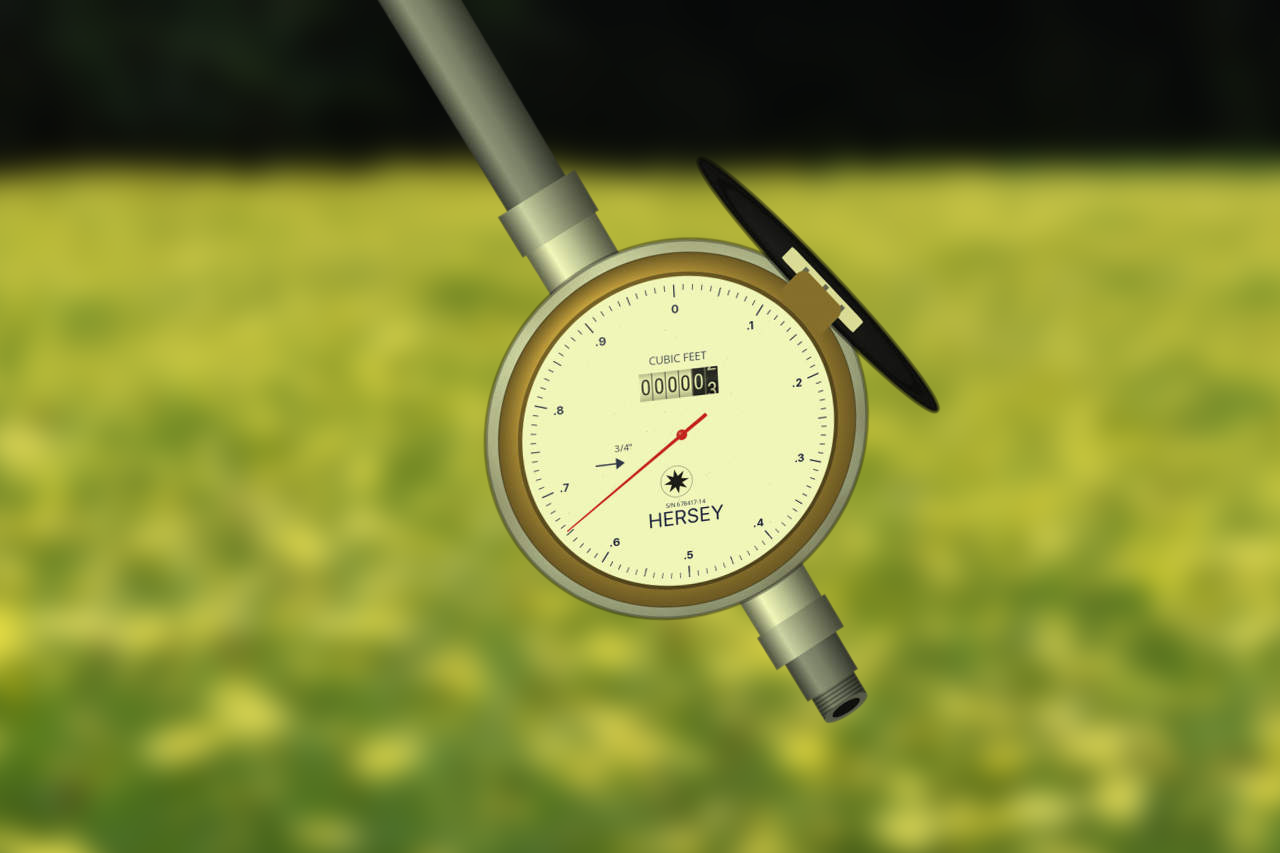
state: 2.65 ft³
